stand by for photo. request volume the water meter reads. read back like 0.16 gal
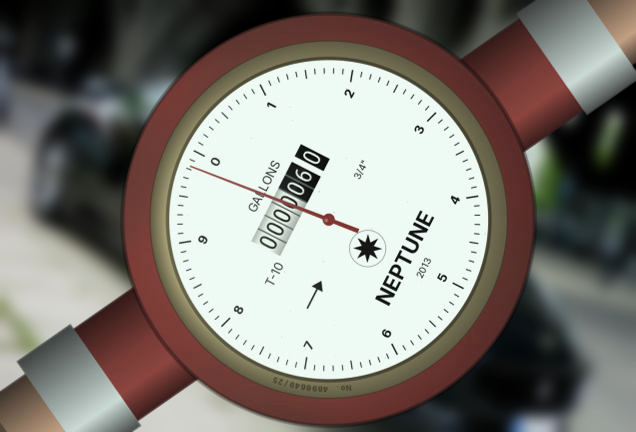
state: 59.8 gal
